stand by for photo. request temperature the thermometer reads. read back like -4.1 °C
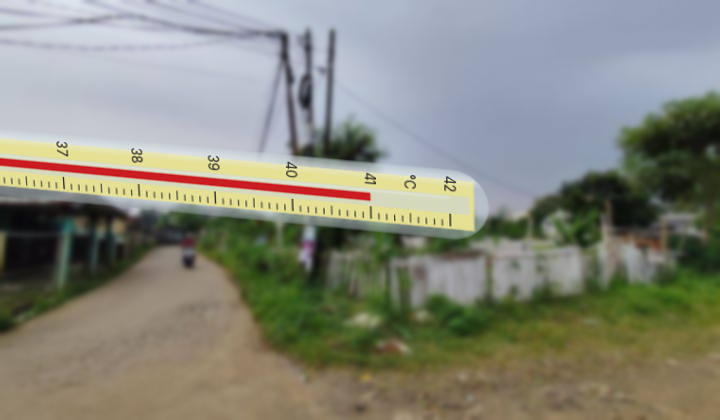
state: 41 °C
